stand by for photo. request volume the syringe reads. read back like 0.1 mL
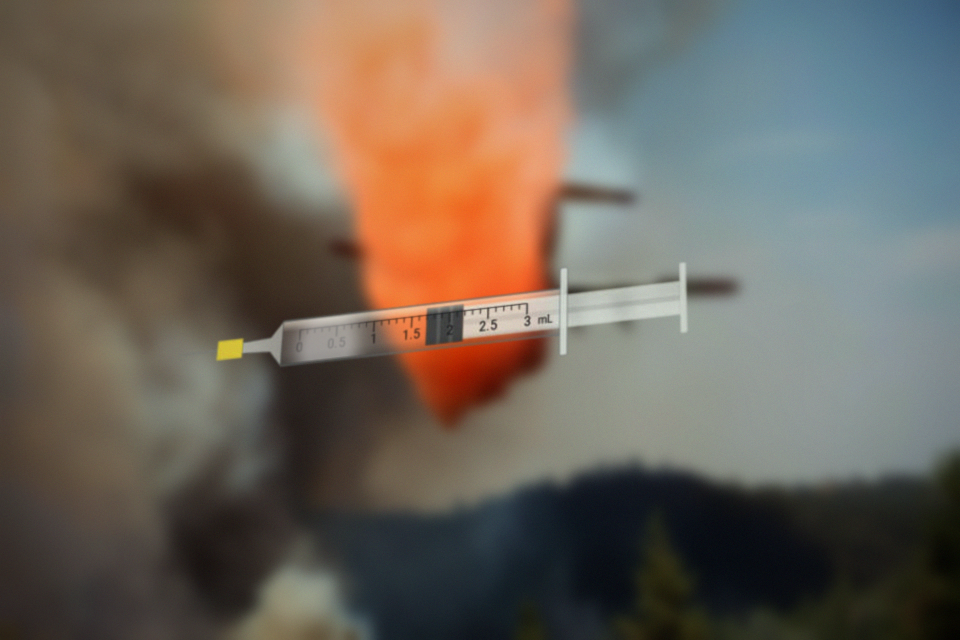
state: 1.7 mL
